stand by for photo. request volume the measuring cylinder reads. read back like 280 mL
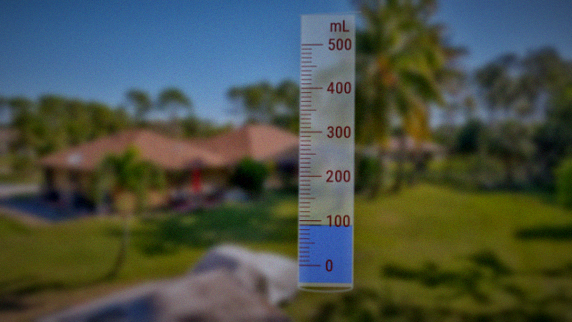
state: 90 mL
